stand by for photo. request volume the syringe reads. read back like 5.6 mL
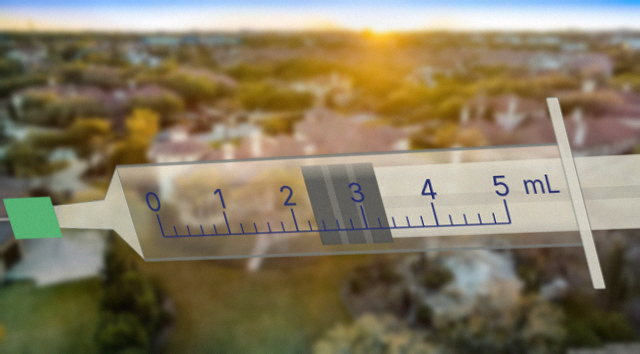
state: 2.3 mL
